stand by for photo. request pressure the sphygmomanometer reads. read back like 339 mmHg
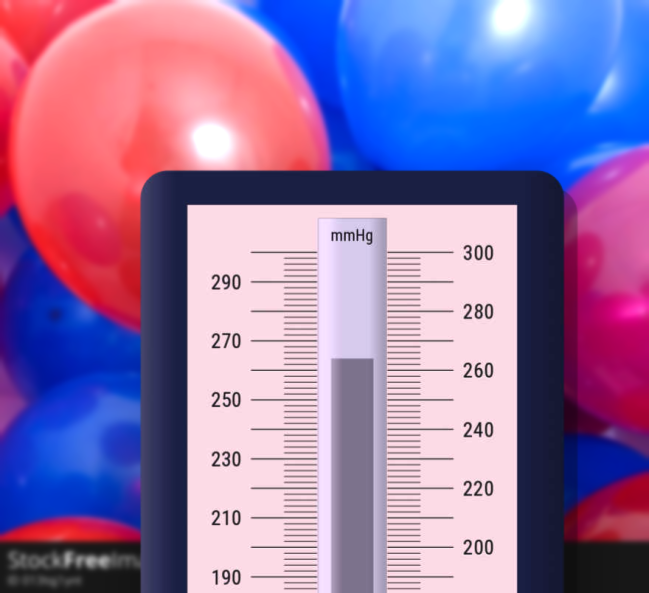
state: 264 mmHg
